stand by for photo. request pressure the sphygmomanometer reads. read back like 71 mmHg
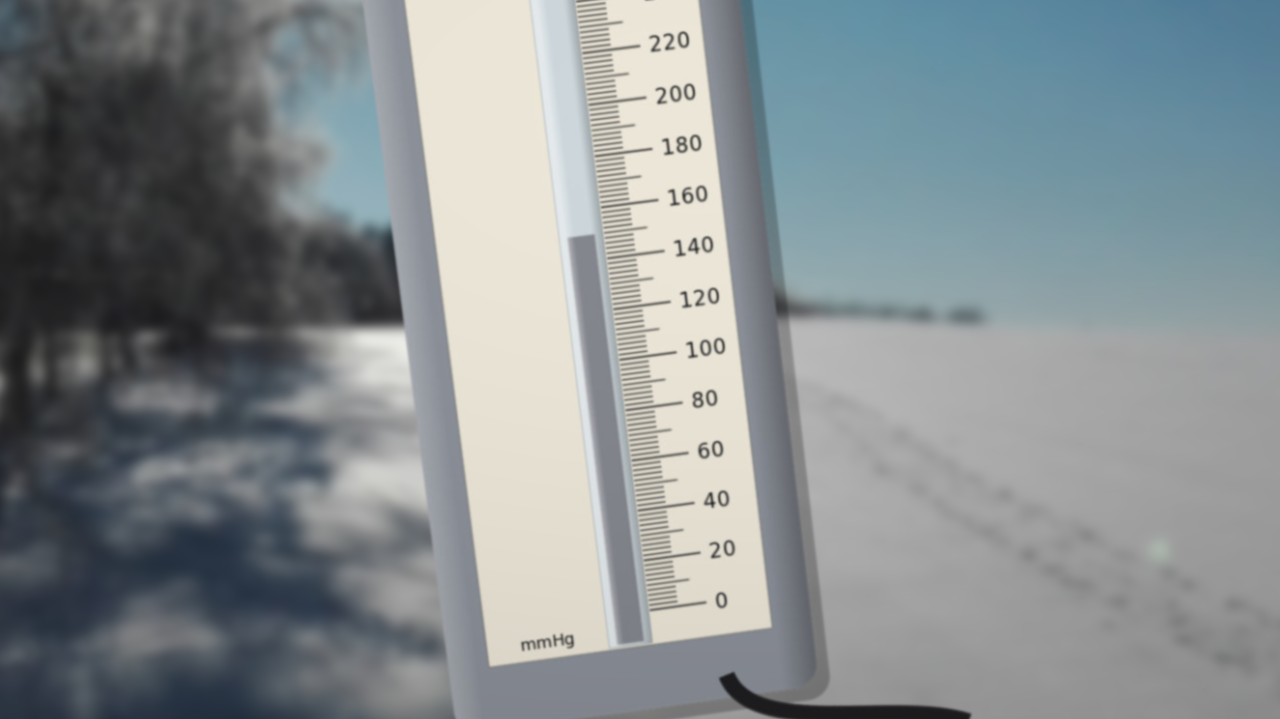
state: 150 mmHg
